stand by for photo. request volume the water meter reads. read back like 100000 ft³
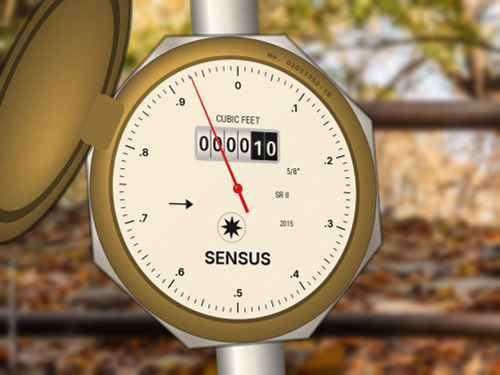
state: 9.93 ft³
